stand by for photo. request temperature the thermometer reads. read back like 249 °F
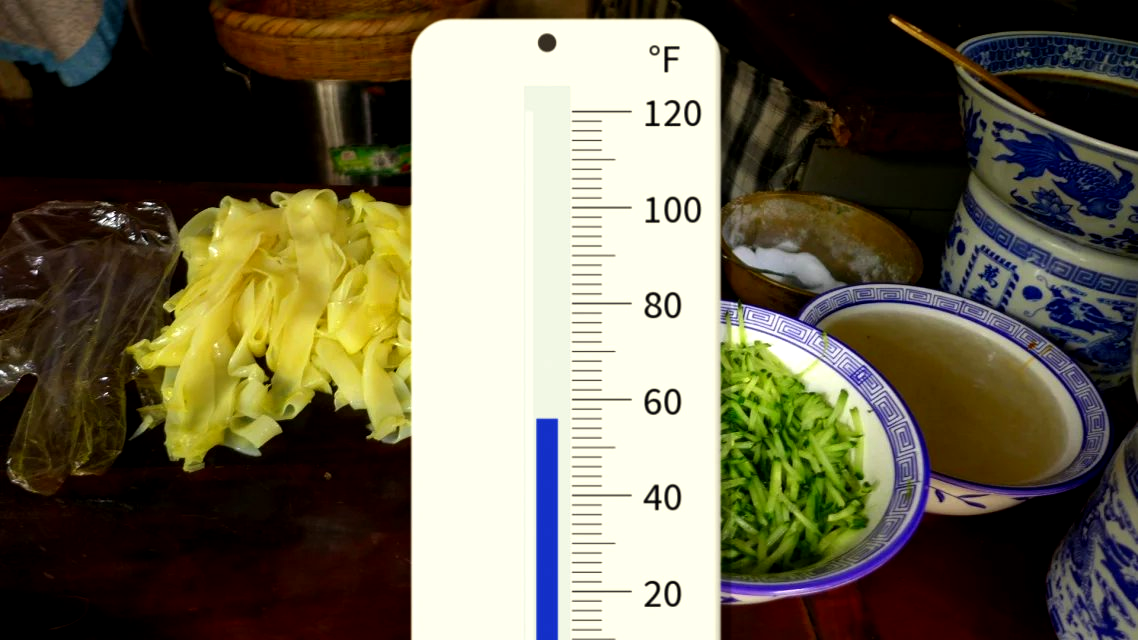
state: 56 °F
